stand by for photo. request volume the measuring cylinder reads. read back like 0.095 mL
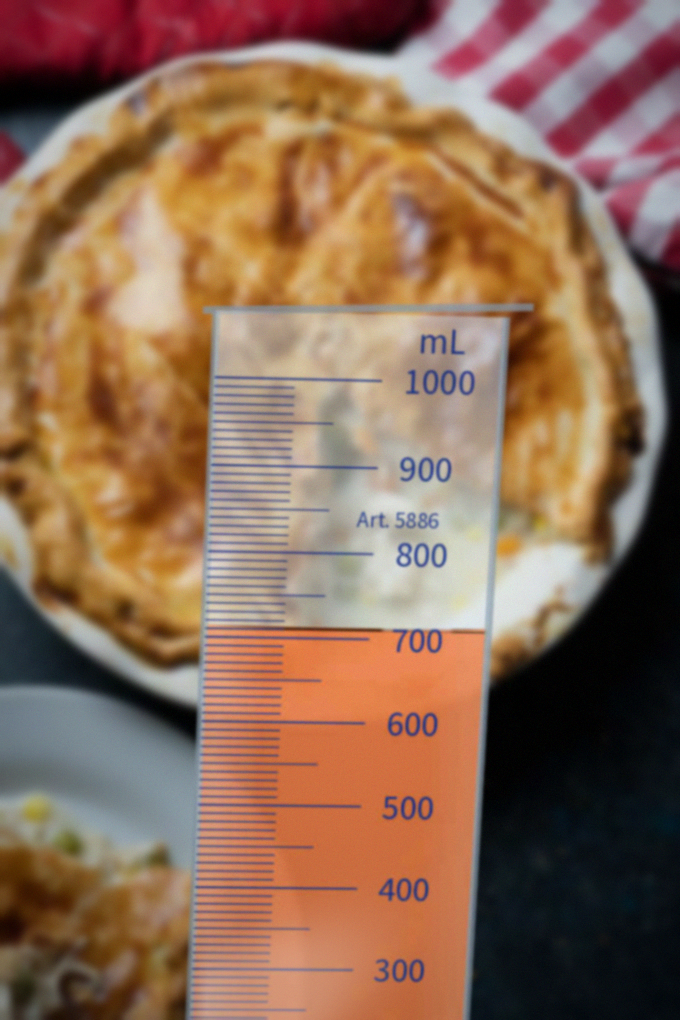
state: 710 mL
